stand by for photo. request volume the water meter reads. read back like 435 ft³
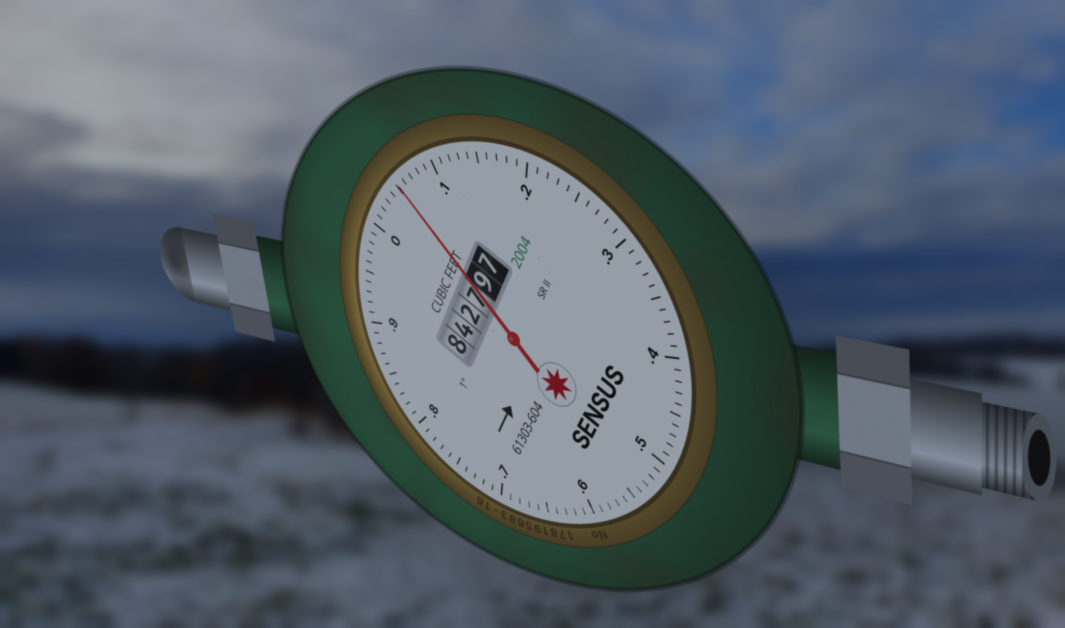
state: 842797.05 ft³
